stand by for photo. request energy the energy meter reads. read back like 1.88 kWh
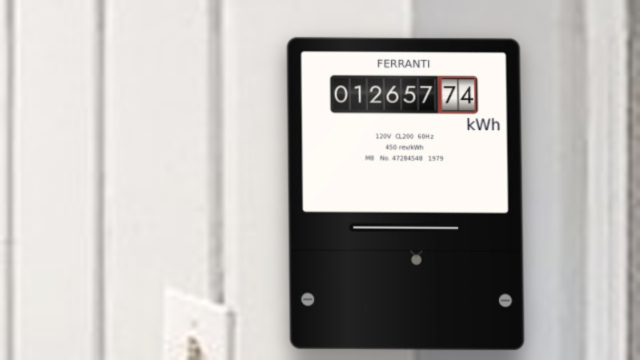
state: 12657.74 kWh
